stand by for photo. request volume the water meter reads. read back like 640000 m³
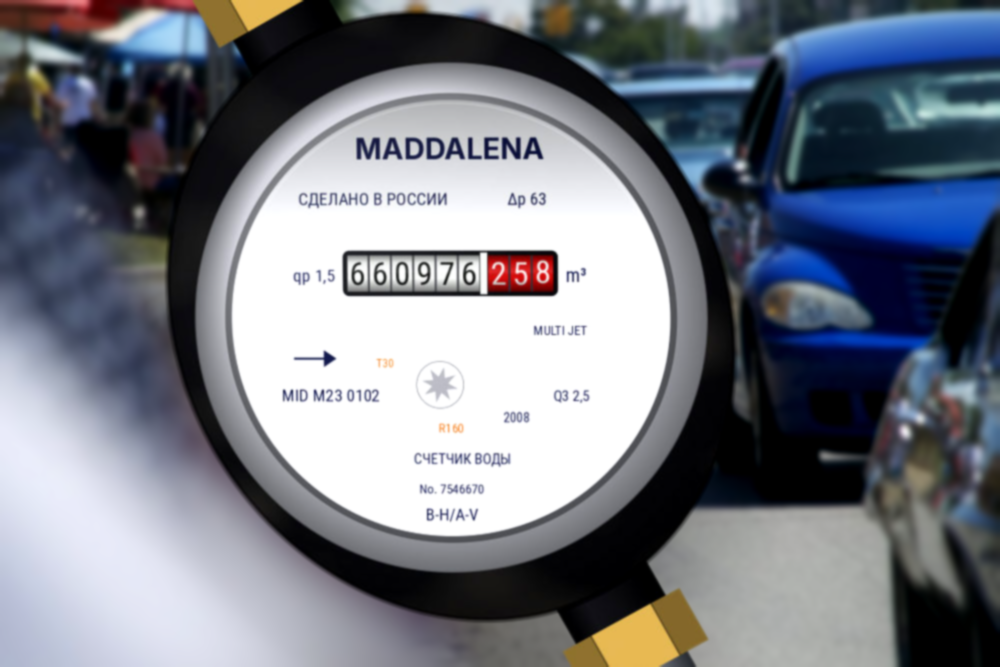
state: 660976.258 m³
